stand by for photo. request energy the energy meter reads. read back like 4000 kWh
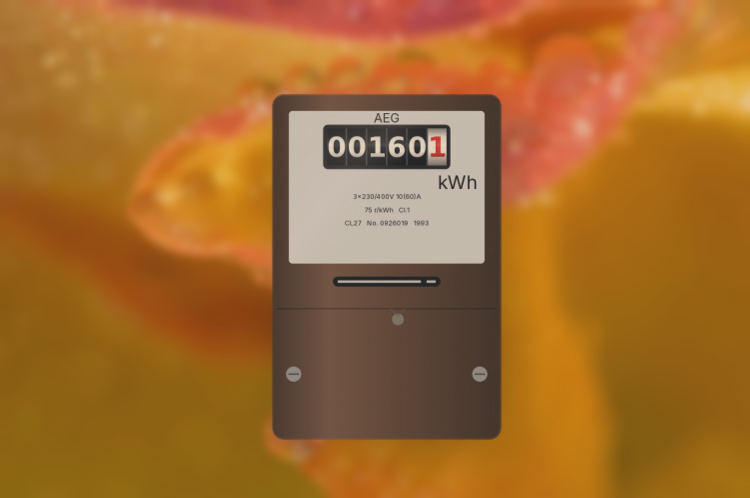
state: 160.1 kWh
